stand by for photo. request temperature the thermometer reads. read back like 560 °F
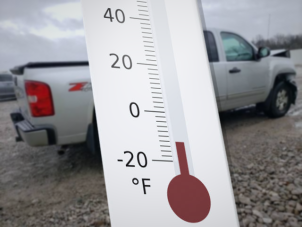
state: -12 °F
